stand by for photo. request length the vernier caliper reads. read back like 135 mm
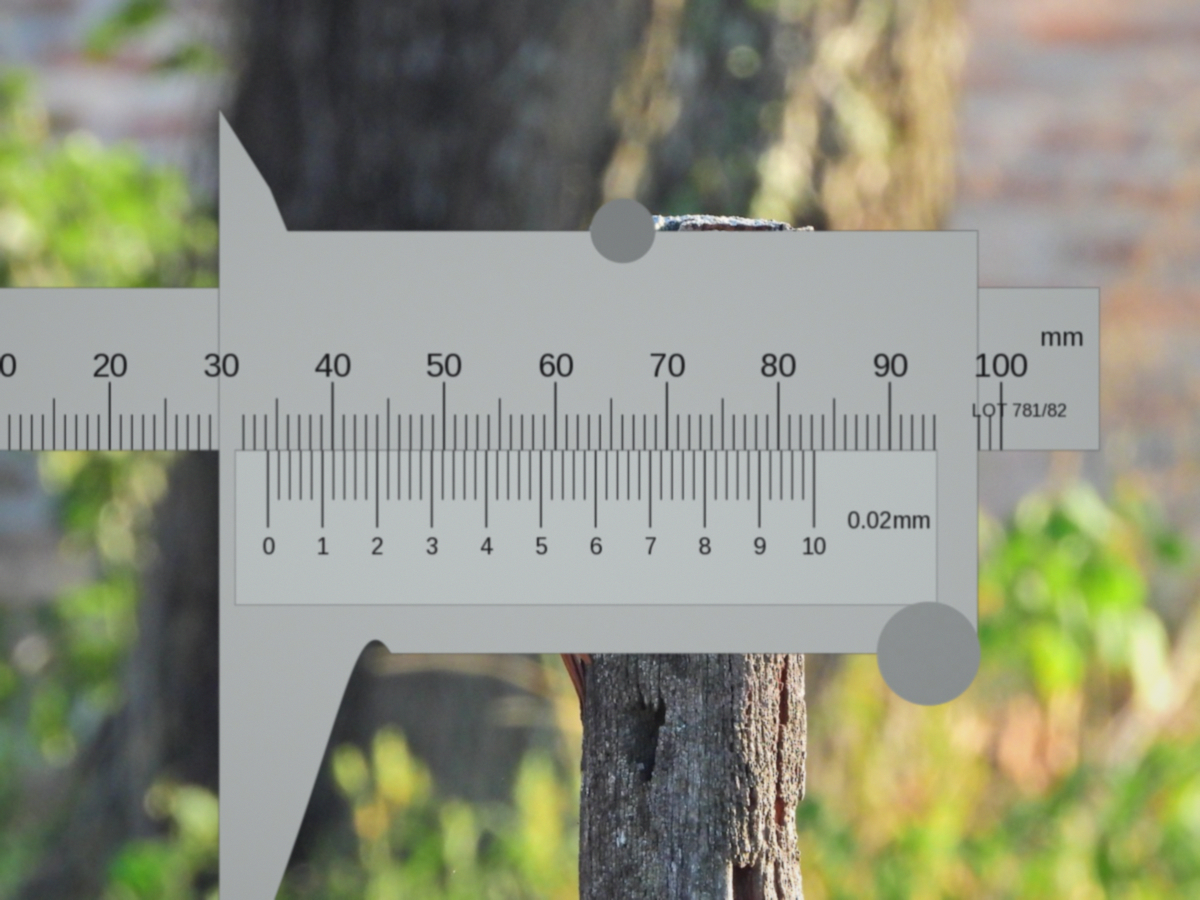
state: 34.2 mm
